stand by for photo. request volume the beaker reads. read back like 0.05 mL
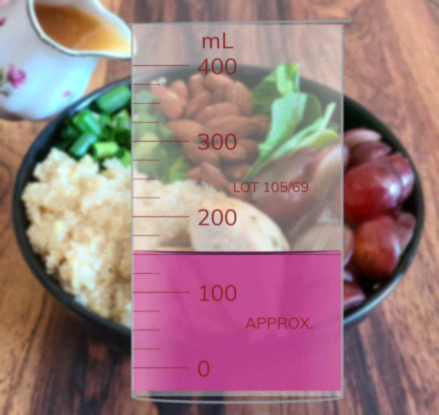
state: 150 mL
